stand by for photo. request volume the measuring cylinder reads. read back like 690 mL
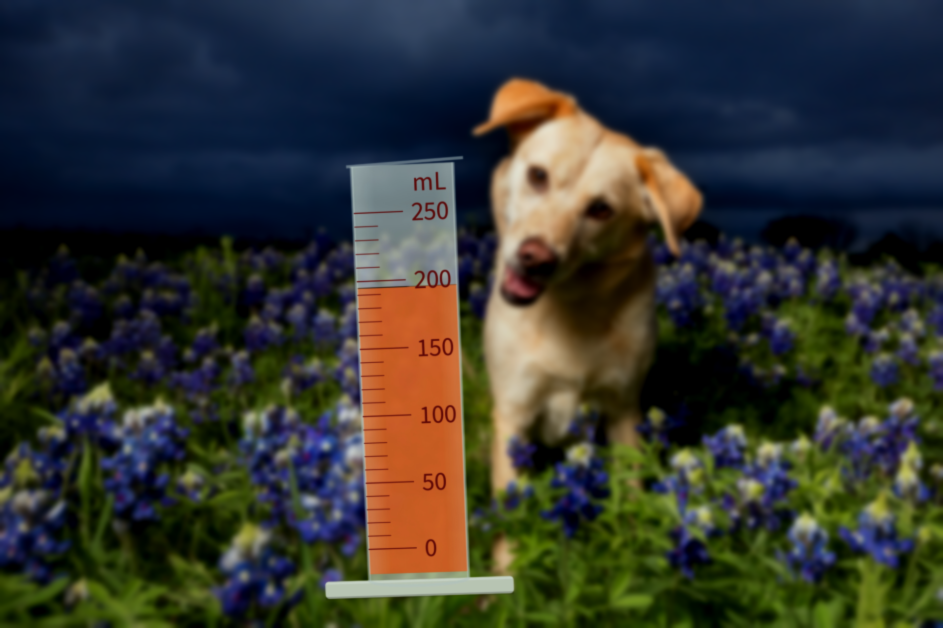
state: 195 mL
